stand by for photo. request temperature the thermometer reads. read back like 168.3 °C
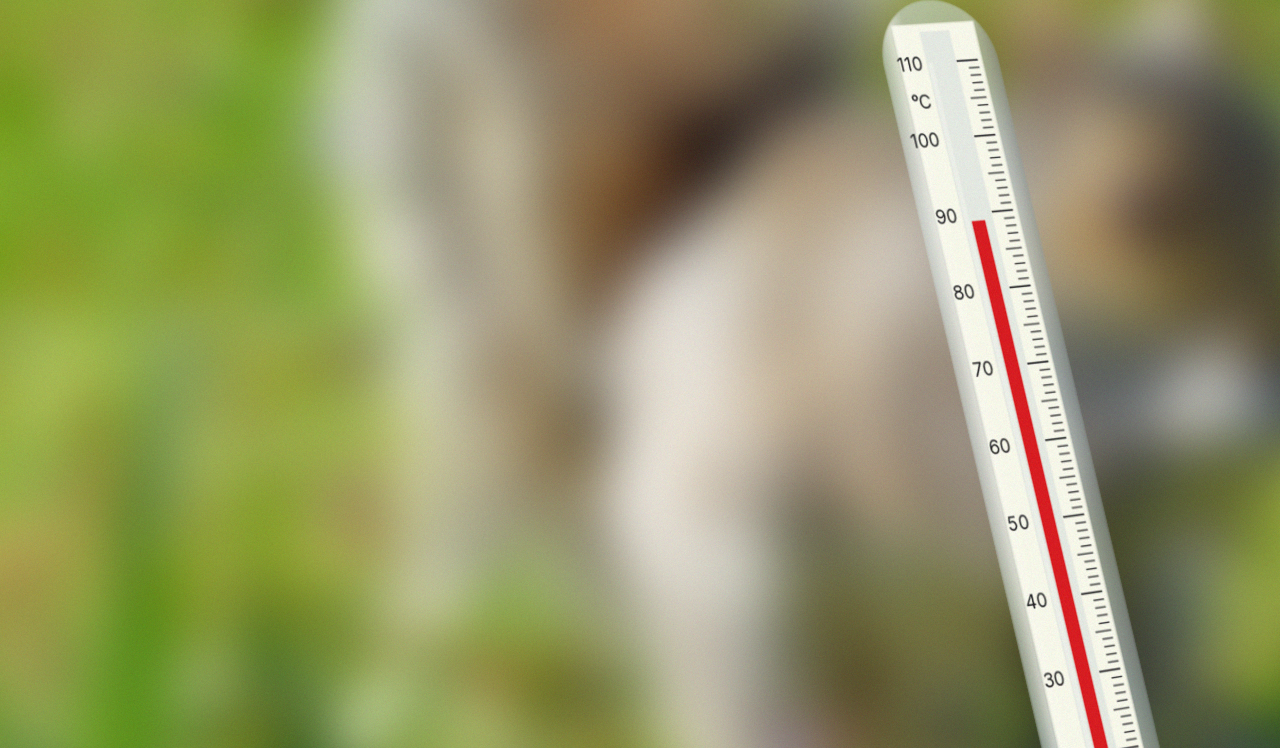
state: 89 °C
